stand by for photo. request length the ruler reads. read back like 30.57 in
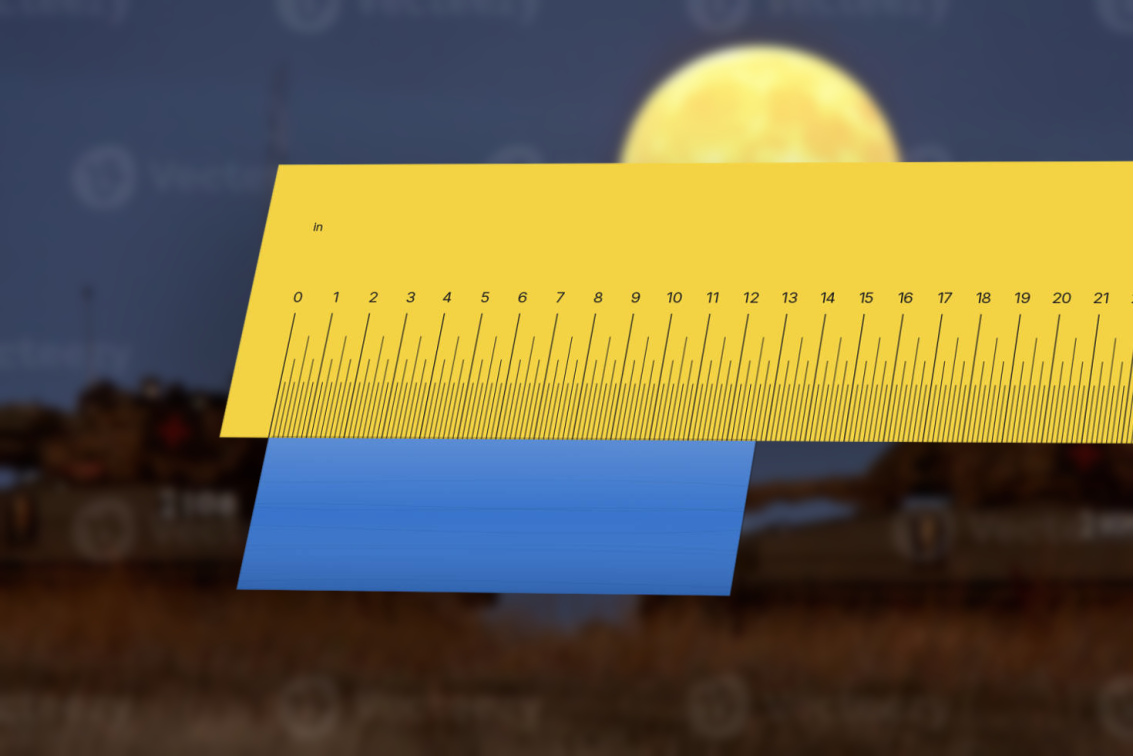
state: 12.75 in
